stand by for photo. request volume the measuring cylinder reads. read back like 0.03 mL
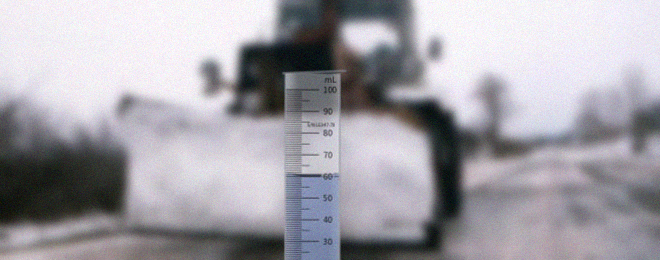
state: 60 mL
